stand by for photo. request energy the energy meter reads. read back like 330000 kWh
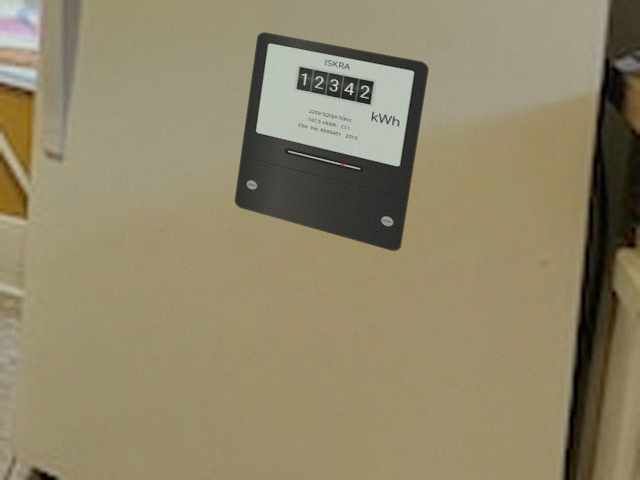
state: 12342 kWh
